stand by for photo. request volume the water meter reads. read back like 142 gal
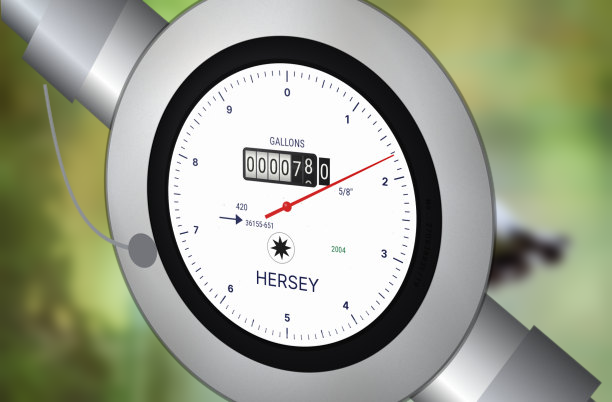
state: 781.7 gal
